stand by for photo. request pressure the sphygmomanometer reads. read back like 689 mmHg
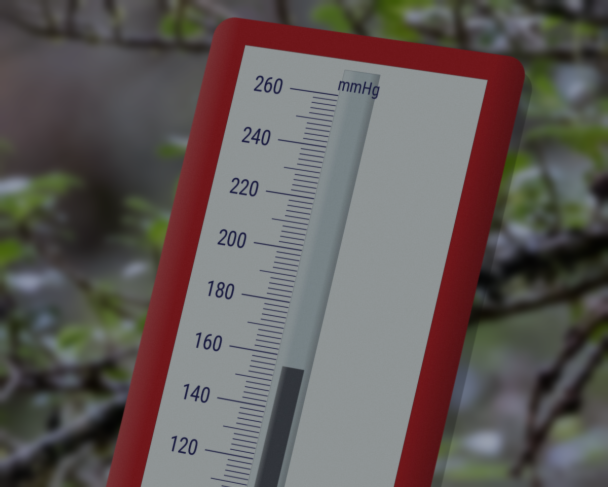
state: 156 mmHg
